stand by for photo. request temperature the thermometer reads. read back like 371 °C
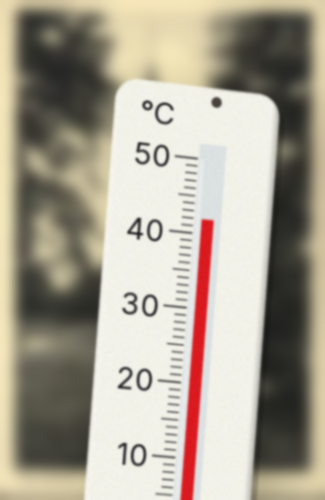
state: 42 °C
